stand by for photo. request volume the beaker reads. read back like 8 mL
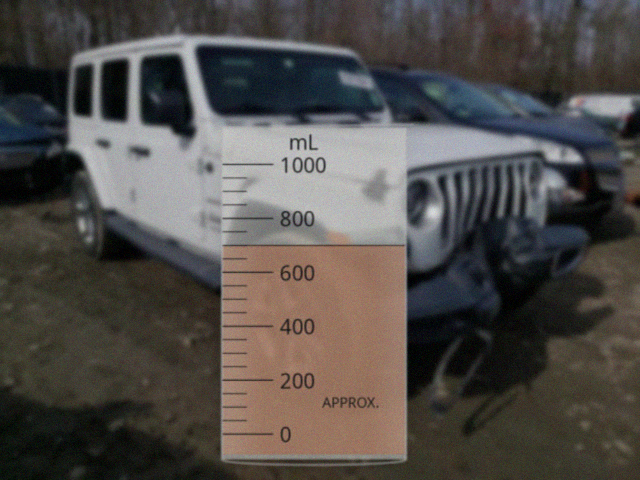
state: 700 mL
